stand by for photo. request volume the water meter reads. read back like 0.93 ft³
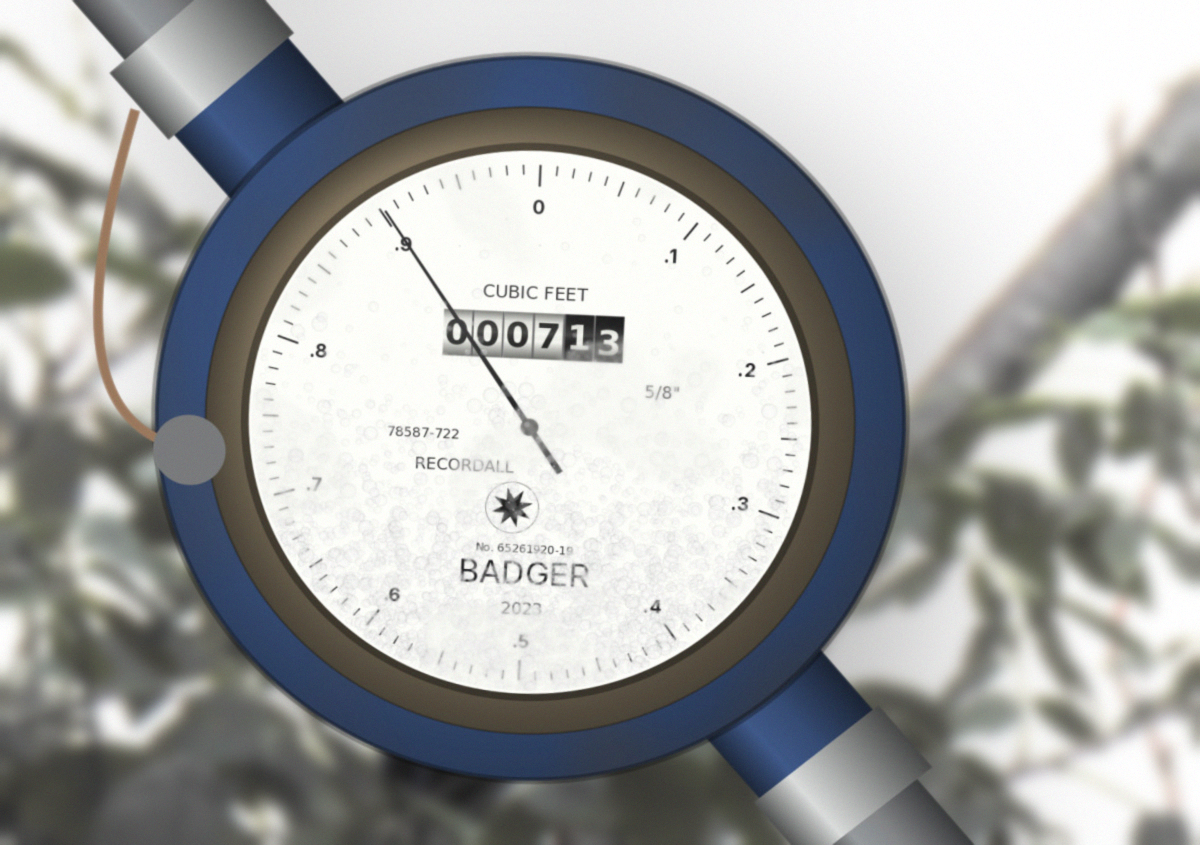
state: 712.90 ft³
